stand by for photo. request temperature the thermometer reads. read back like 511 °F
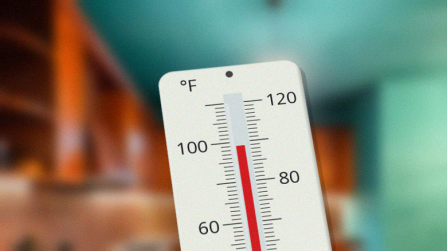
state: 98 °F
